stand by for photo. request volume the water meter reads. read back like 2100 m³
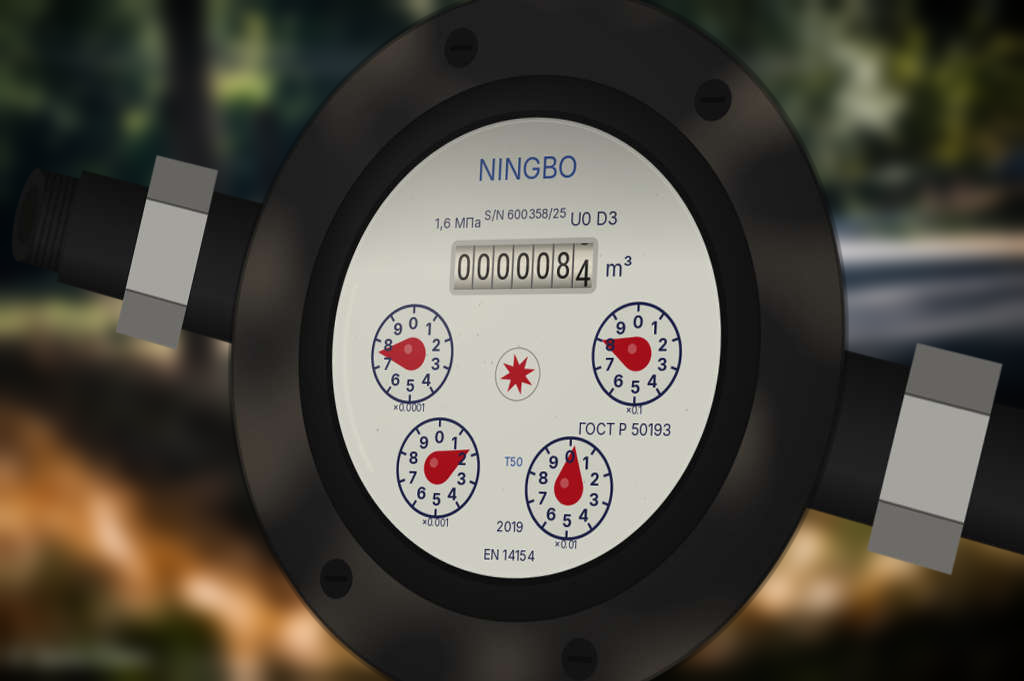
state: 83.8017 m³
